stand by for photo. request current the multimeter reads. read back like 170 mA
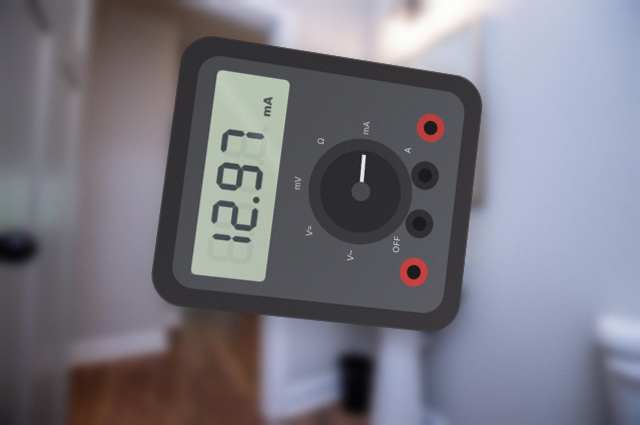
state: 12.97 mA
